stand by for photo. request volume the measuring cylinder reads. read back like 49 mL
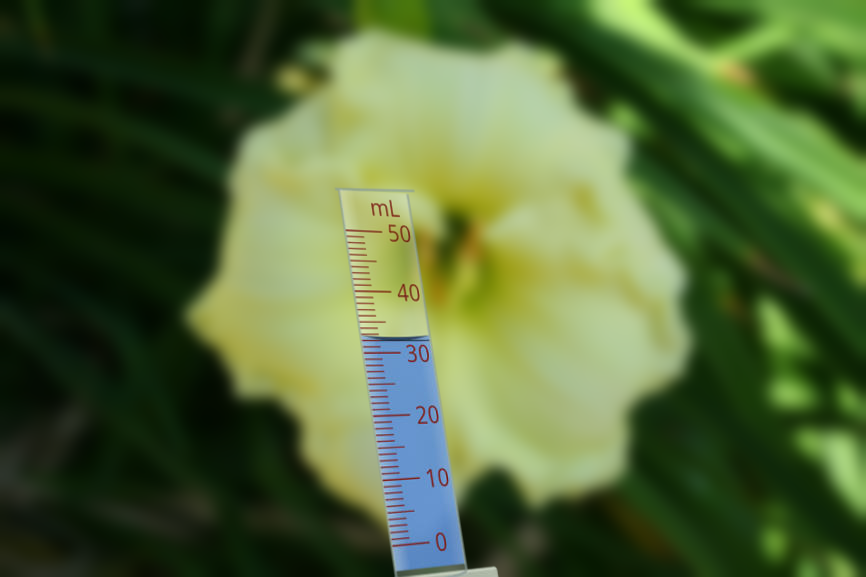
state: 32 mL
